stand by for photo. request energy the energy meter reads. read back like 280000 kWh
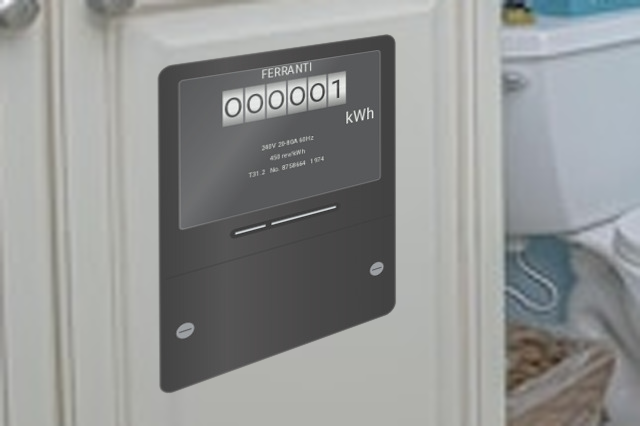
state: 1 kWh
